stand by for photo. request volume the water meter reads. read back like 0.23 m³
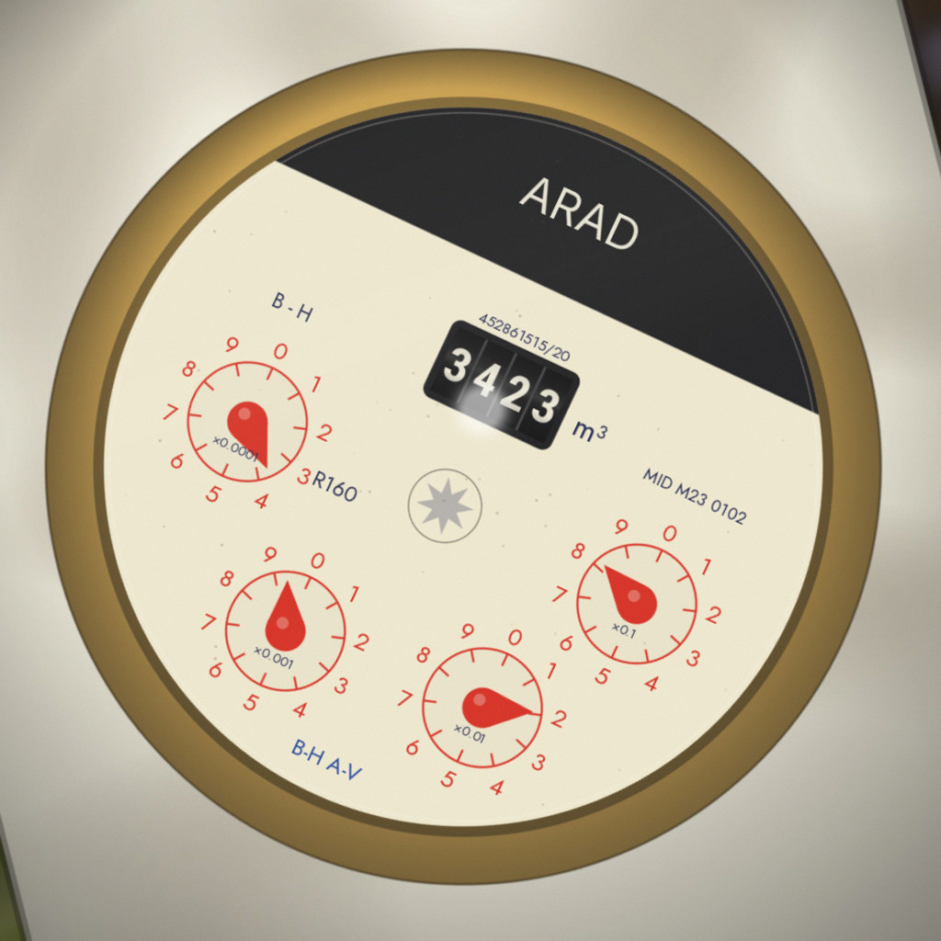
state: 3423.8193 m³
